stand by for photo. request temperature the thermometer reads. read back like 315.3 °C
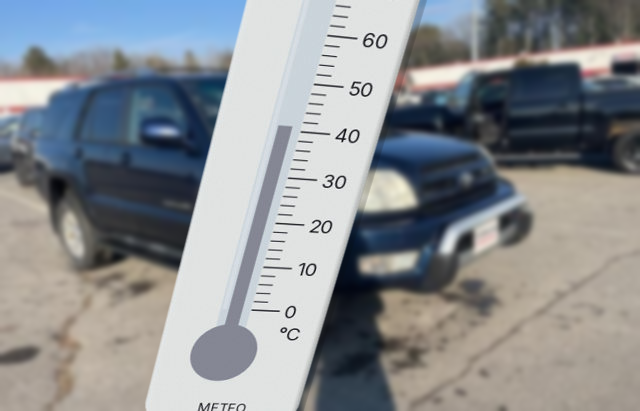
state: 41 °C
